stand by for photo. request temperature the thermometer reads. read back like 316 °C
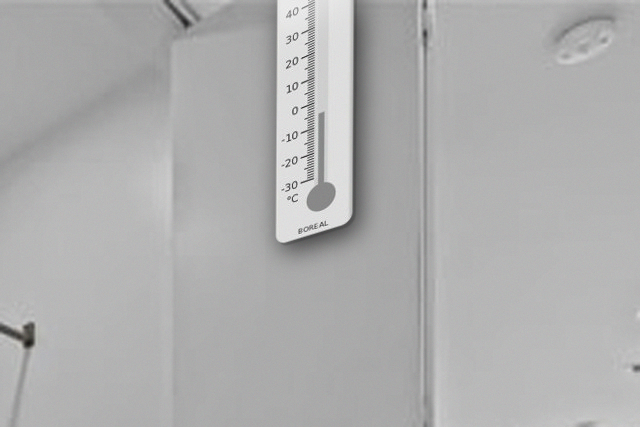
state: -5 °C
